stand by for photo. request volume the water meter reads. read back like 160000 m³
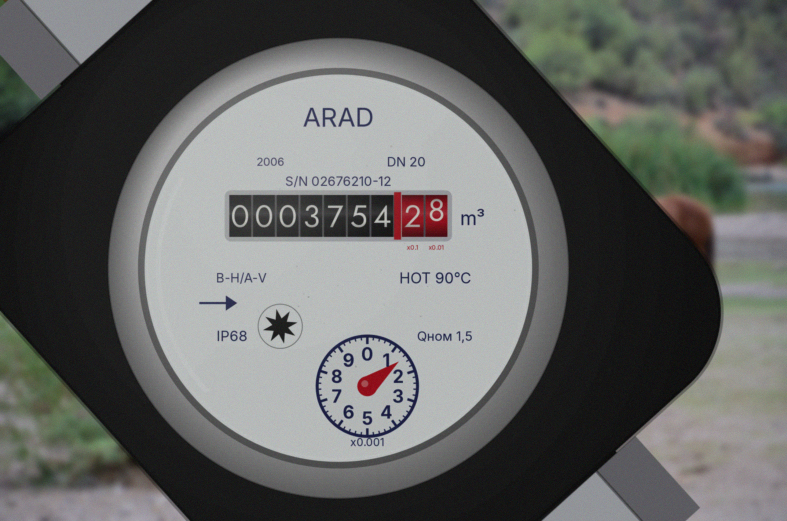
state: 3754.281 m³
